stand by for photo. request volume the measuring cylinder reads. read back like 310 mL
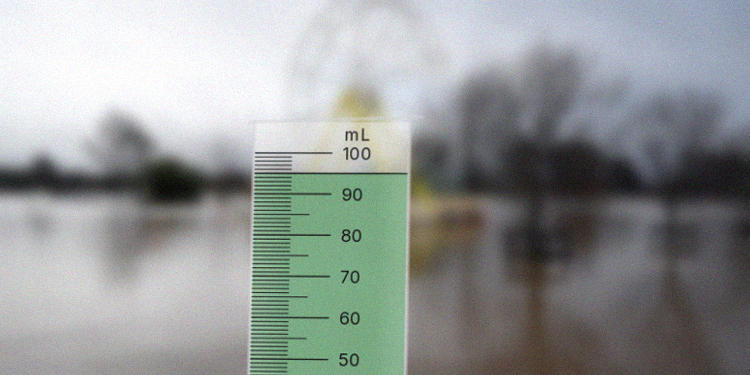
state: 95 mL
